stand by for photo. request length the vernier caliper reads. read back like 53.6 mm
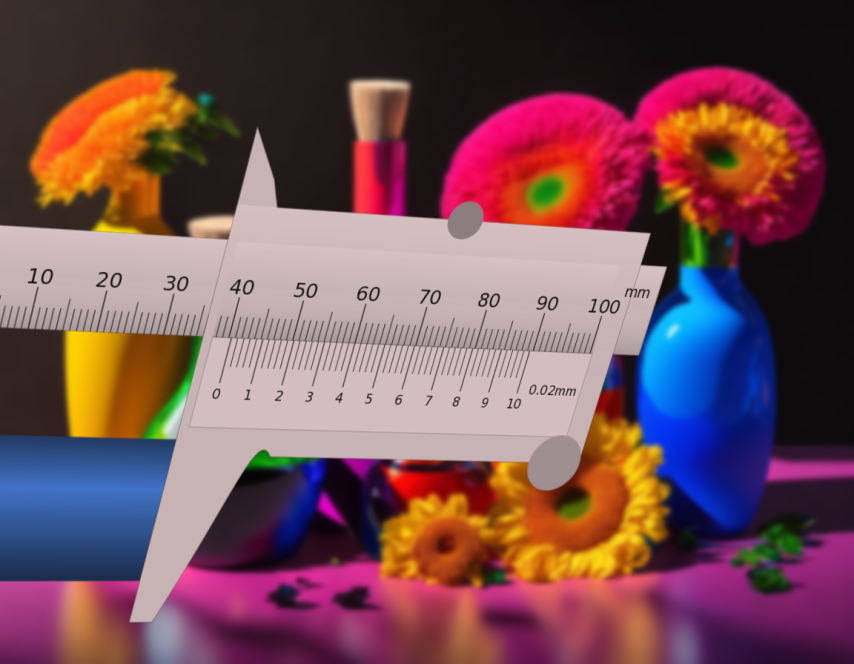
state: 40.4 mm
